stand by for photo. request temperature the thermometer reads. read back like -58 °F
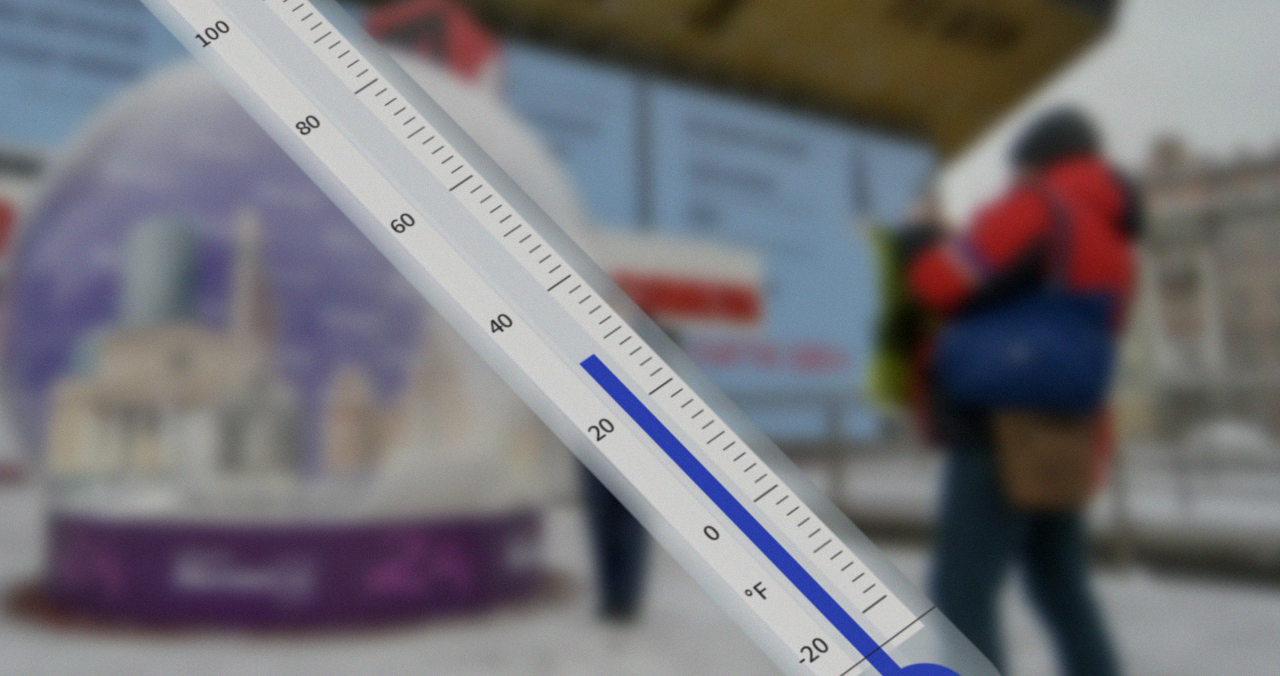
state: 29 °F
